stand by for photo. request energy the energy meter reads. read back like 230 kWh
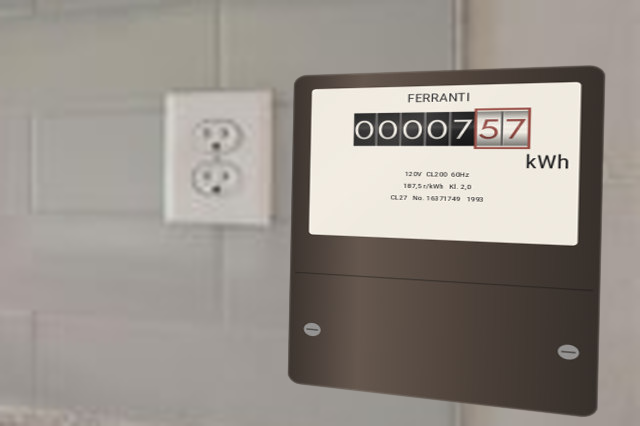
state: 7.57 kWh
